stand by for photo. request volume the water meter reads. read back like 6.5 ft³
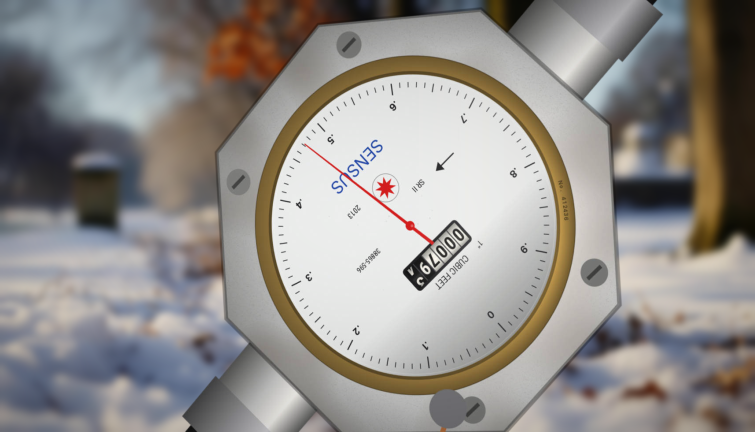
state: 793.47 ft³
